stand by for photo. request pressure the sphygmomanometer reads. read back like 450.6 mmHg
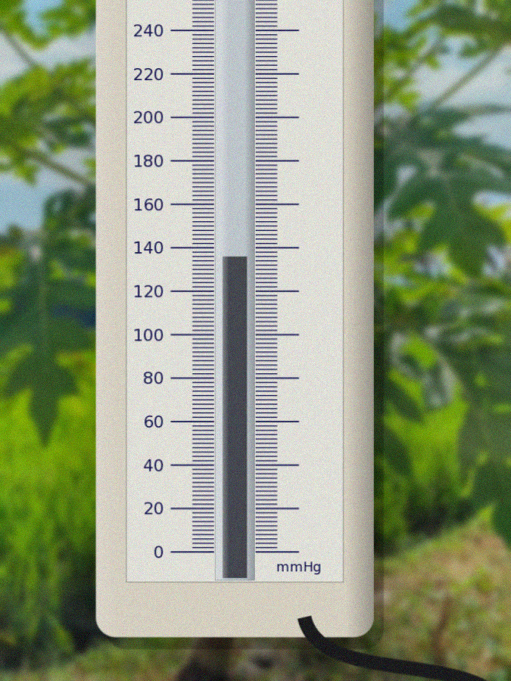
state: 136 mmHg
